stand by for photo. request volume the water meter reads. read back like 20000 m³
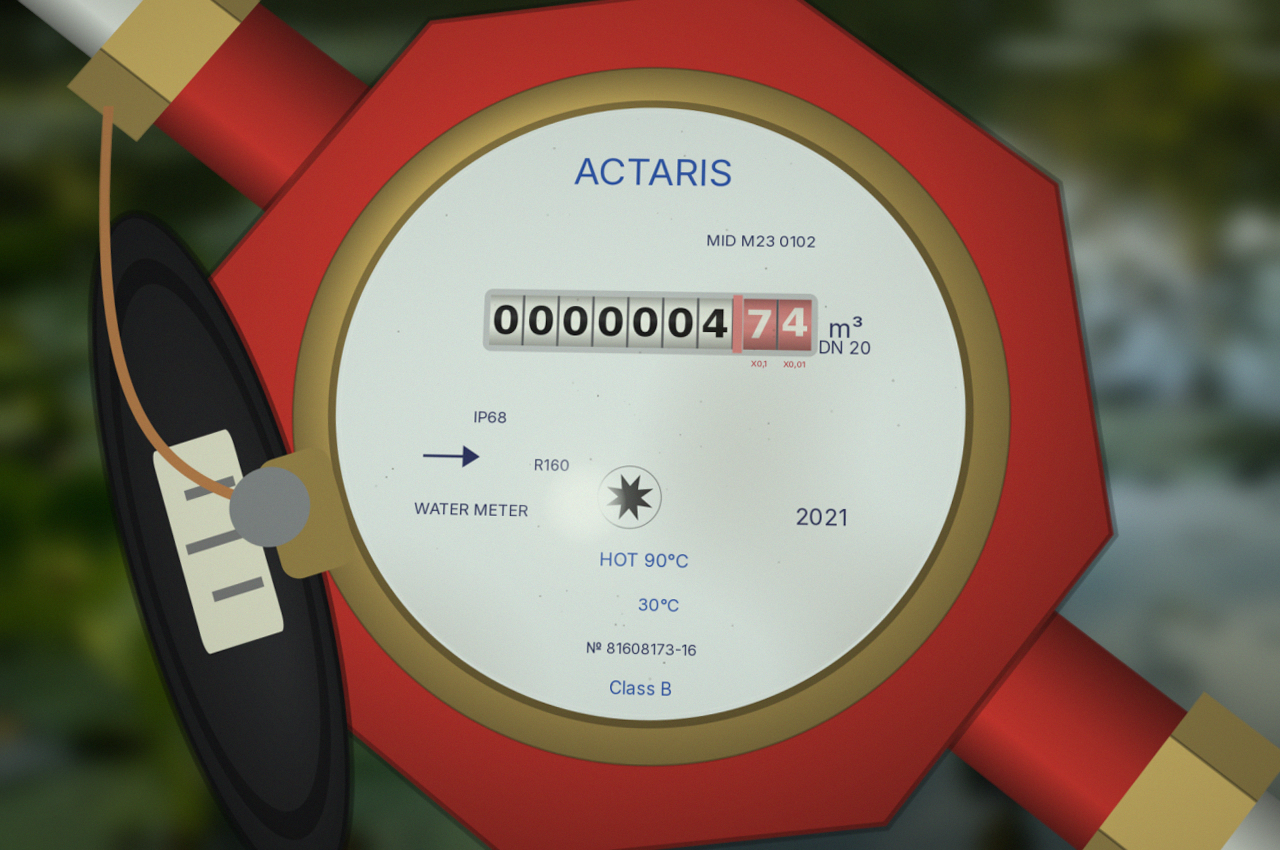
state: 4.74 m³
